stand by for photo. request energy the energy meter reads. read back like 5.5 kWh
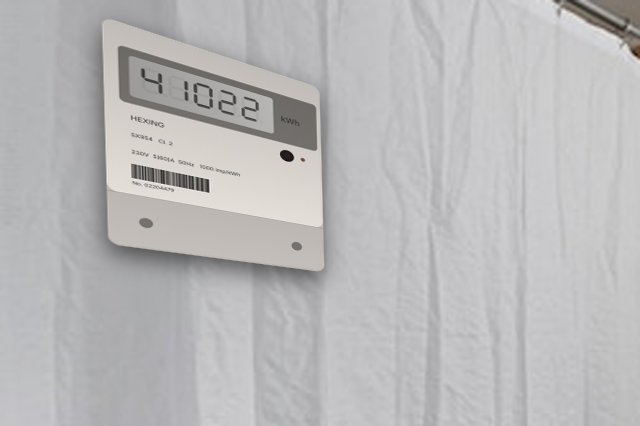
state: 41022 kWh
